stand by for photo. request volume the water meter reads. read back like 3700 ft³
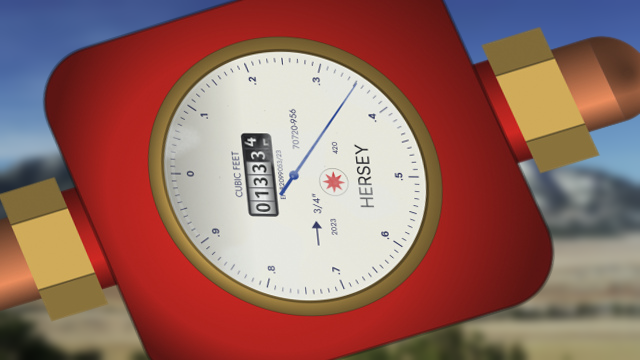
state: 13334.35 ft³
